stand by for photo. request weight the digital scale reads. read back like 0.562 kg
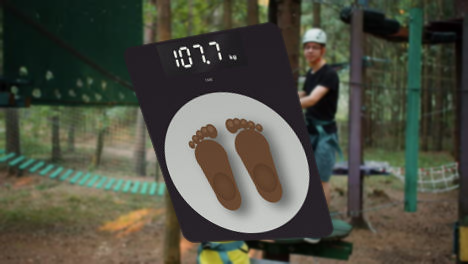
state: 107.7 kg
